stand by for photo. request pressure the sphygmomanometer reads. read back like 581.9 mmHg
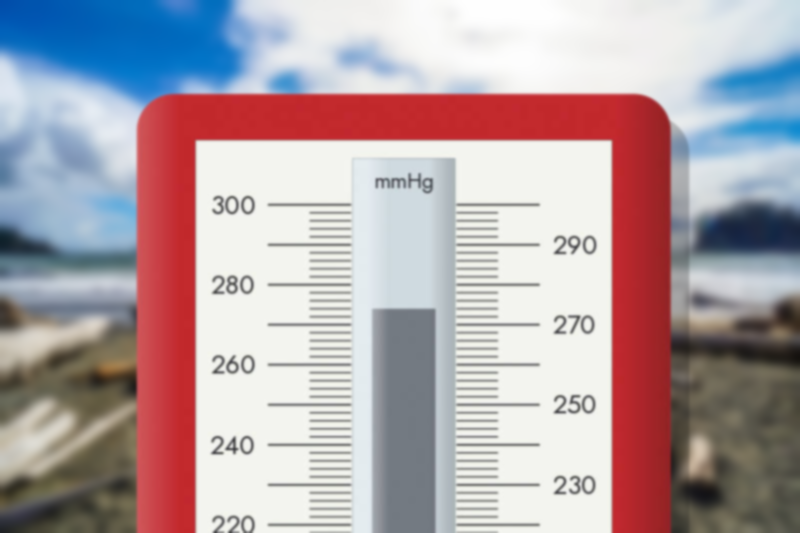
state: 274 mmHg
